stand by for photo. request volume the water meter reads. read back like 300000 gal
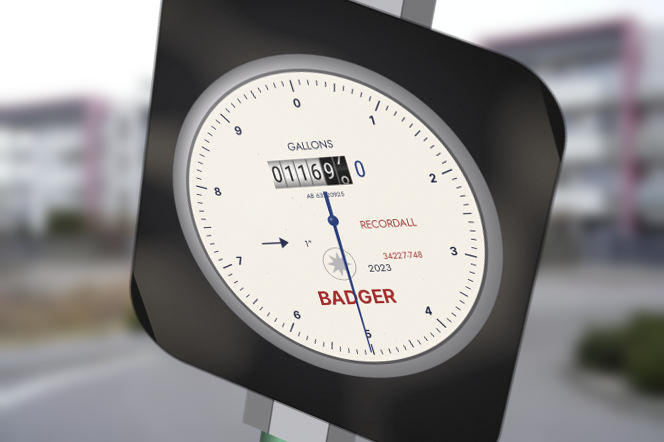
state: 116975.0 gal
